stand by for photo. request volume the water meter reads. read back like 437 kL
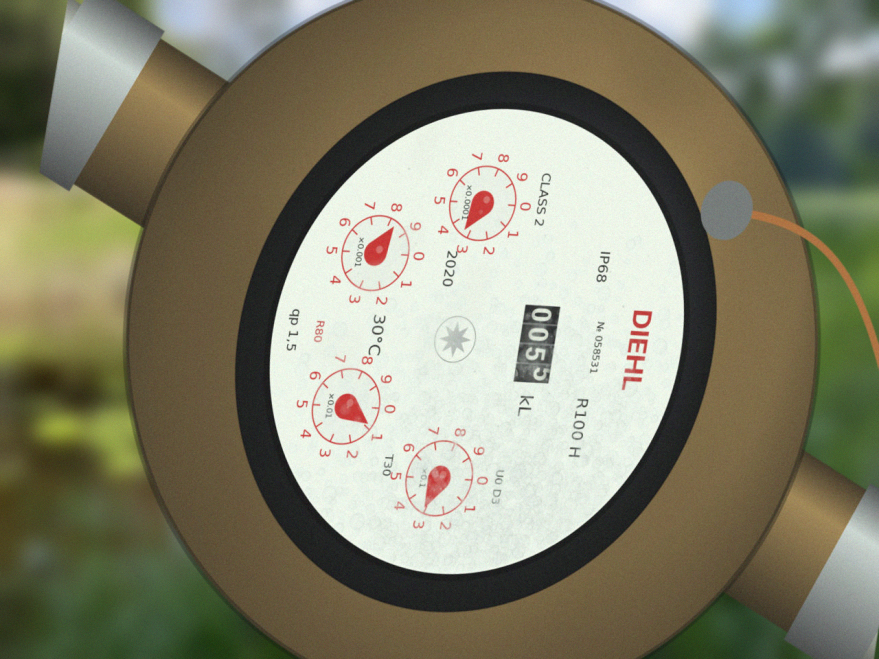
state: 55.3083 kL
